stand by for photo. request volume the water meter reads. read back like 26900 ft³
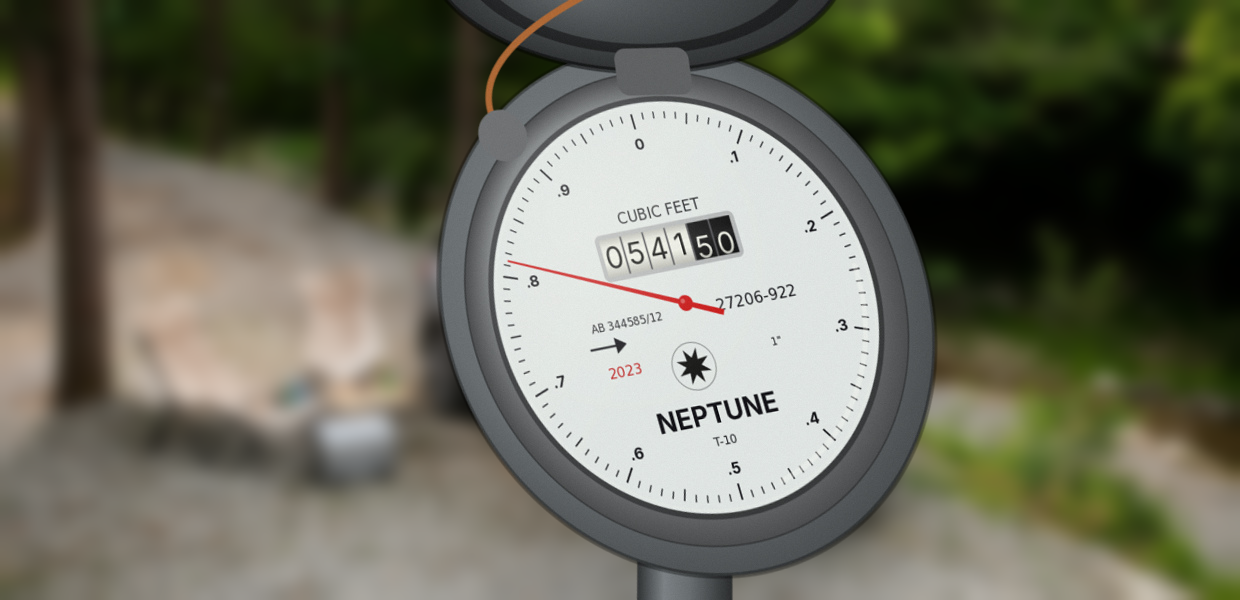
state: 54149.81 ft³
